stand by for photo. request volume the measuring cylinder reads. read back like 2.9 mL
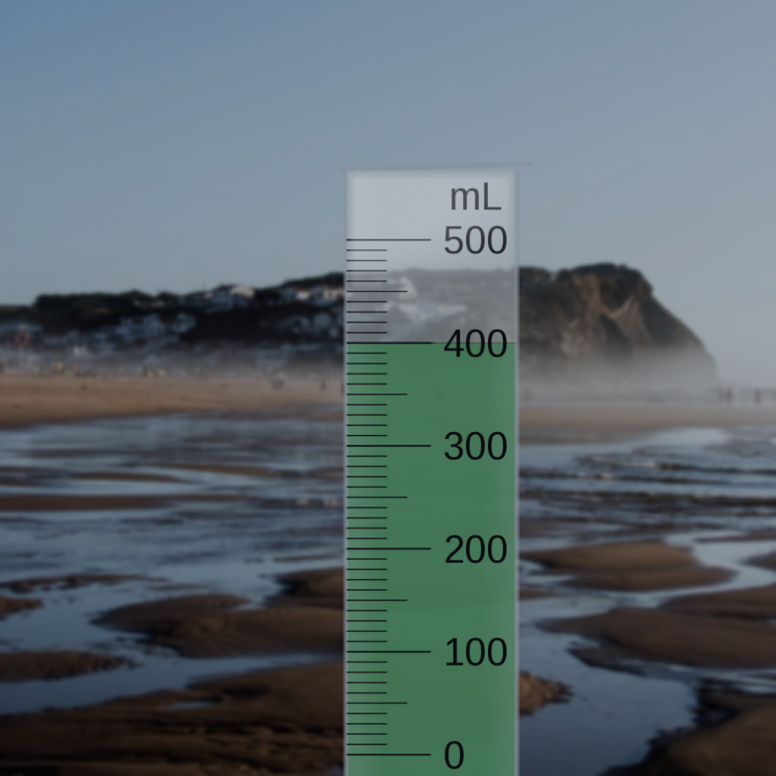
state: 400 mL
